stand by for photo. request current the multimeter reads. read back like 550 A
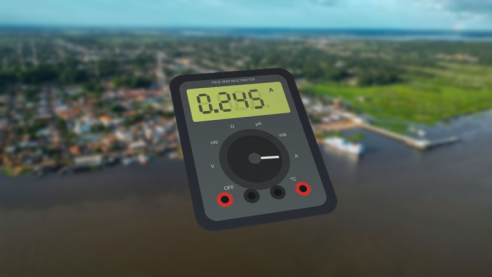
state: 0.245 A
